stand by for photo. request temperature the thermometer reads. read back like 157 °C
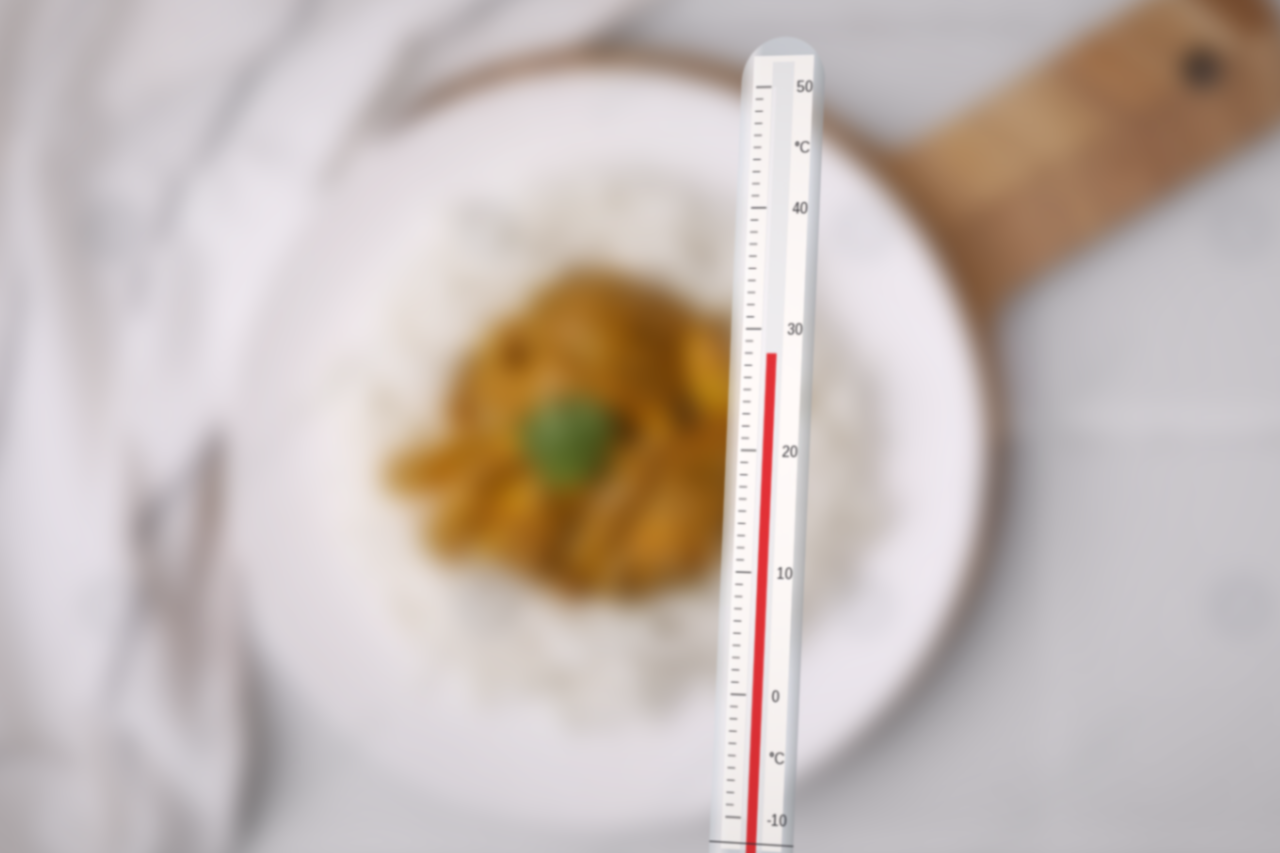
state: 28 °C
